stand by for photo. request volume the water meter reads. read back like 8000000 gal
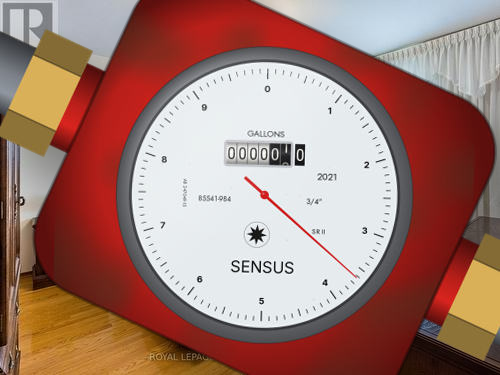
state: 13.6 gal
